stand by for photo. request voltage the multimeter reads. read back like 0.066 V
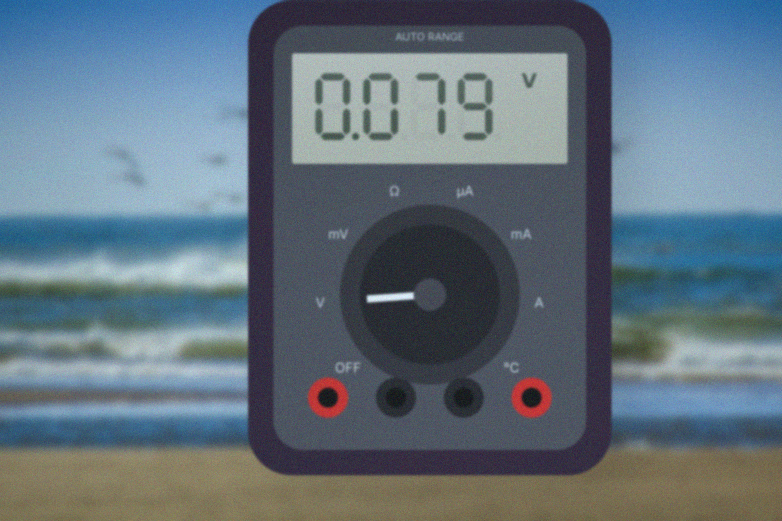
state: 0.079 V
